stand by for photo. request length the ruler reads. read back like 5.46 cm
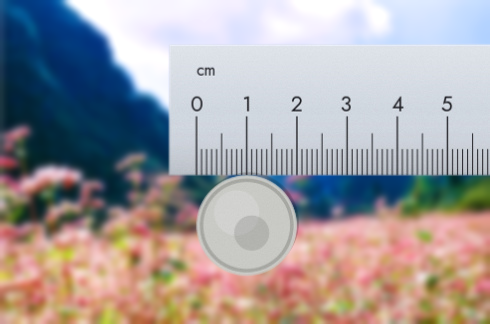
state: 2 cm
